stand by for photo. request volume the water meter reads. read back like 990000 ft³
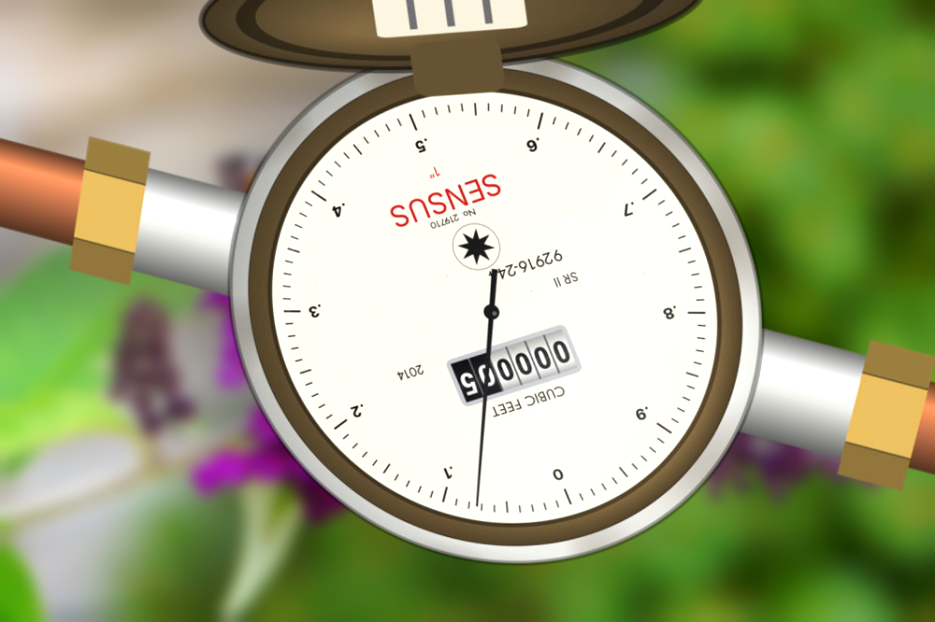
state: 5.07 ft³
